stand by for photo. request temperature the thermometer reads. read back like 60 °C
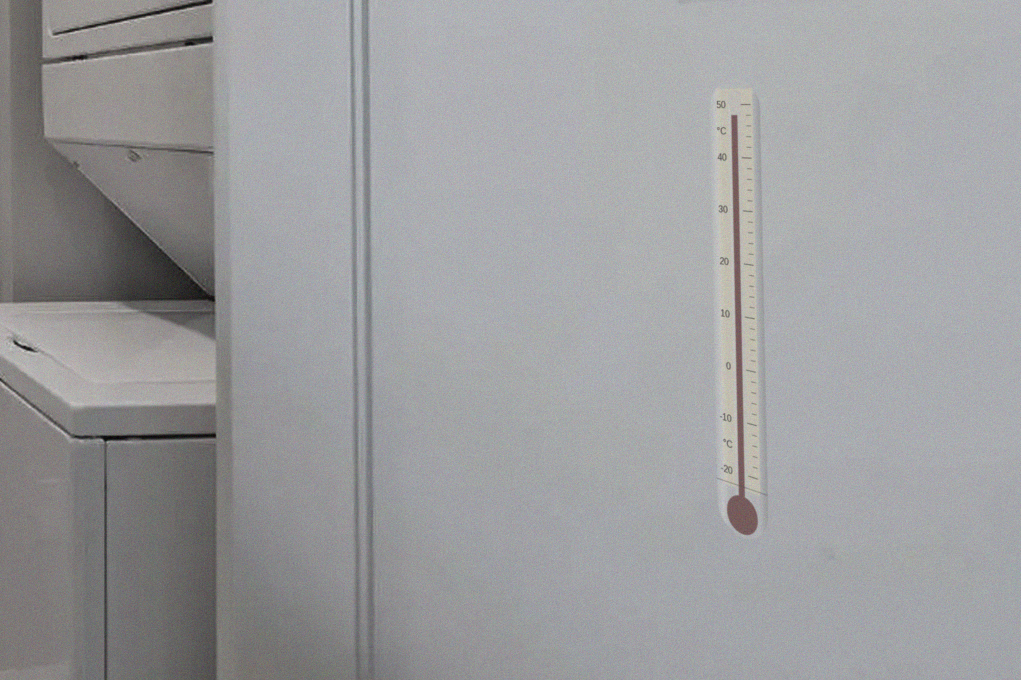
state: 48 °C
